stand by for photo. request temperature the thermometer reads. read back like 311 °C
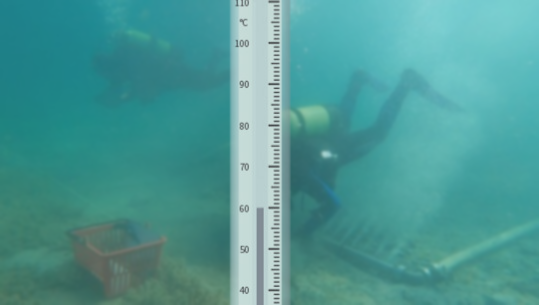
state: 60 °C
